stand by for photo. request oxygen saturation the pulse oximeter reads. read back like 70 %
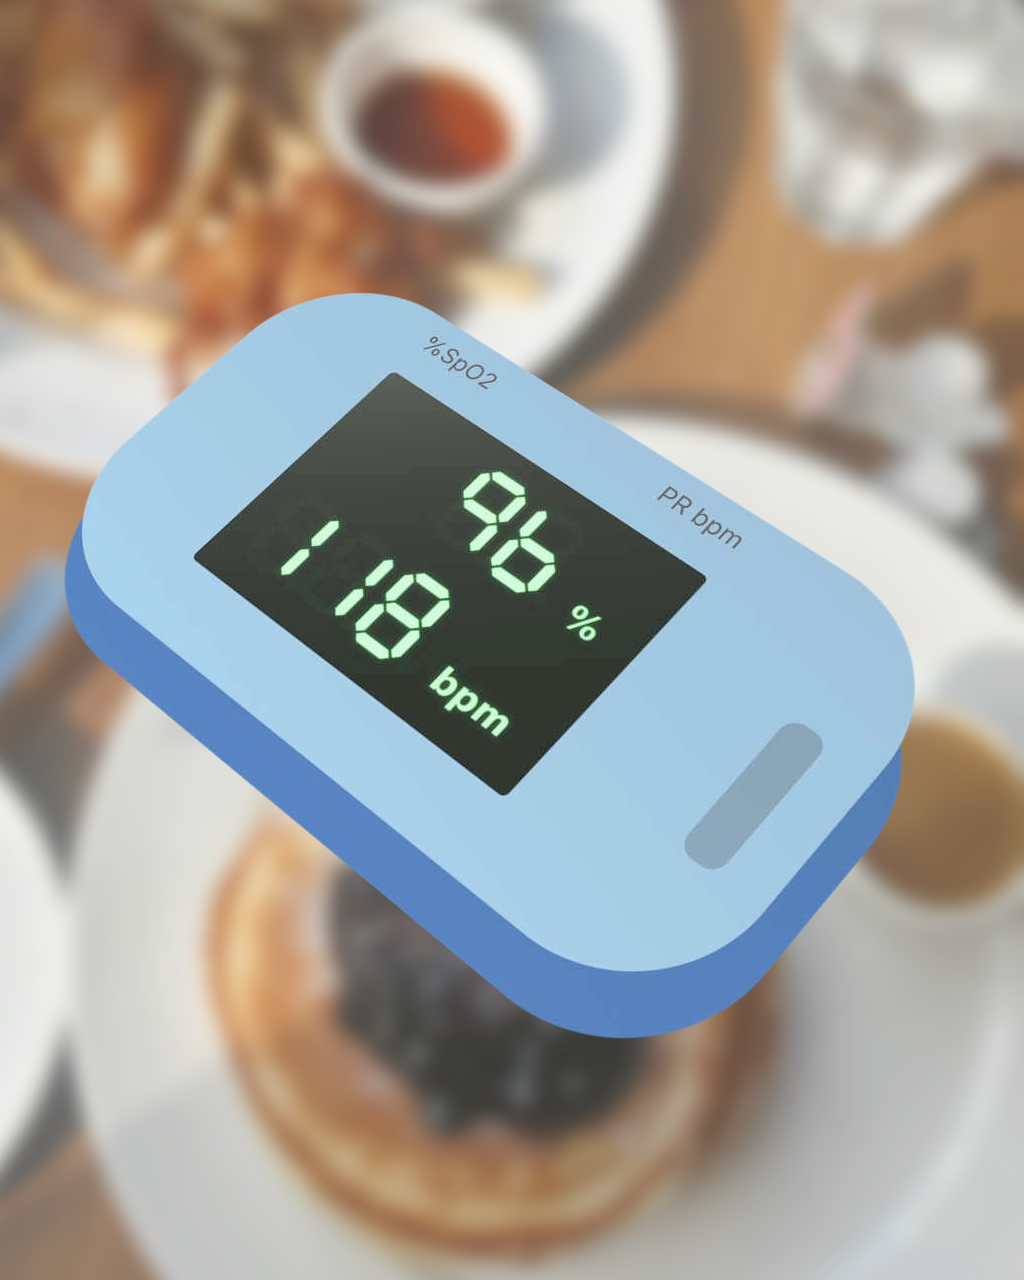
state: 96 %
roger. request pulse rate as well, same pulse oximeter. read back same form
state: 118 bpm
